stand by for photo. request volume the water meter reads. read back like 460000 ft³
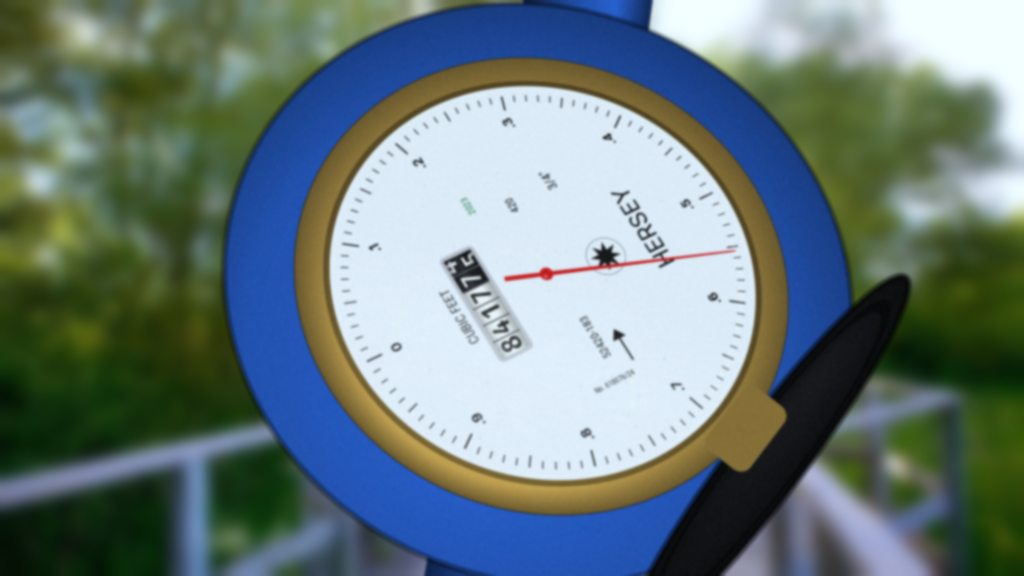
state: 841774.55 ft³
